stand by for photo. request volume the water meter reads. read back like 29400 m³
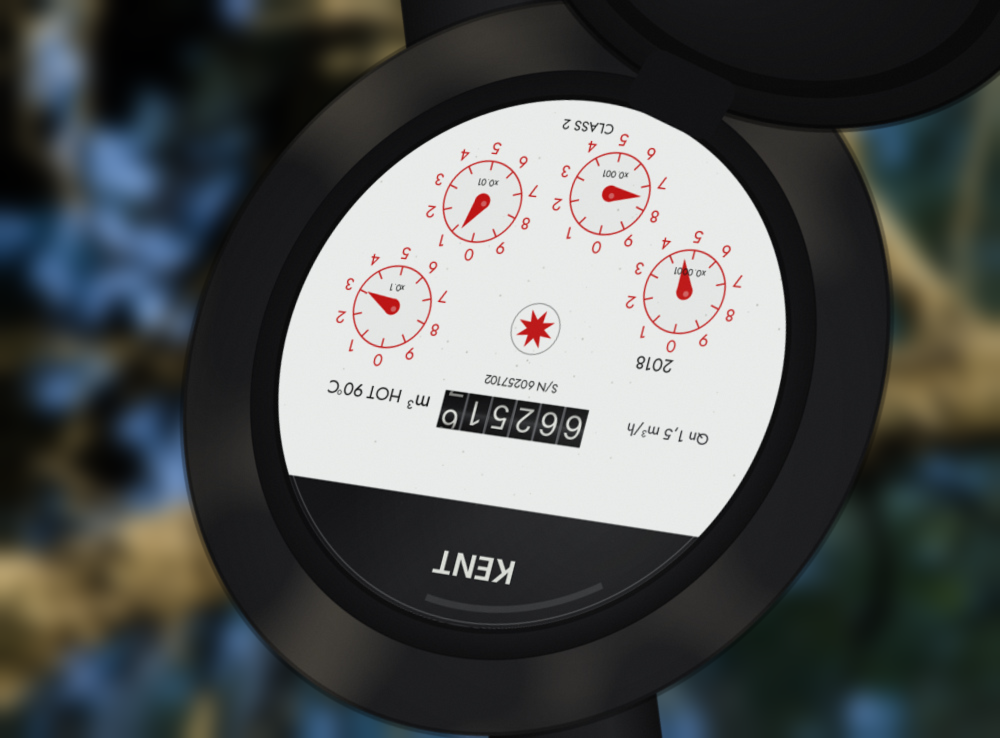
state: 662516.3074 m³
